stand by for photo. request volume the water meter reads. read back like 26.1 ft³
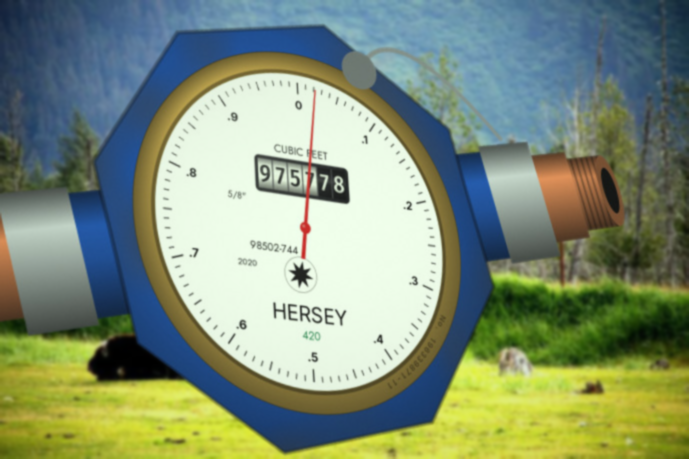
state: 975778.02 ft³
